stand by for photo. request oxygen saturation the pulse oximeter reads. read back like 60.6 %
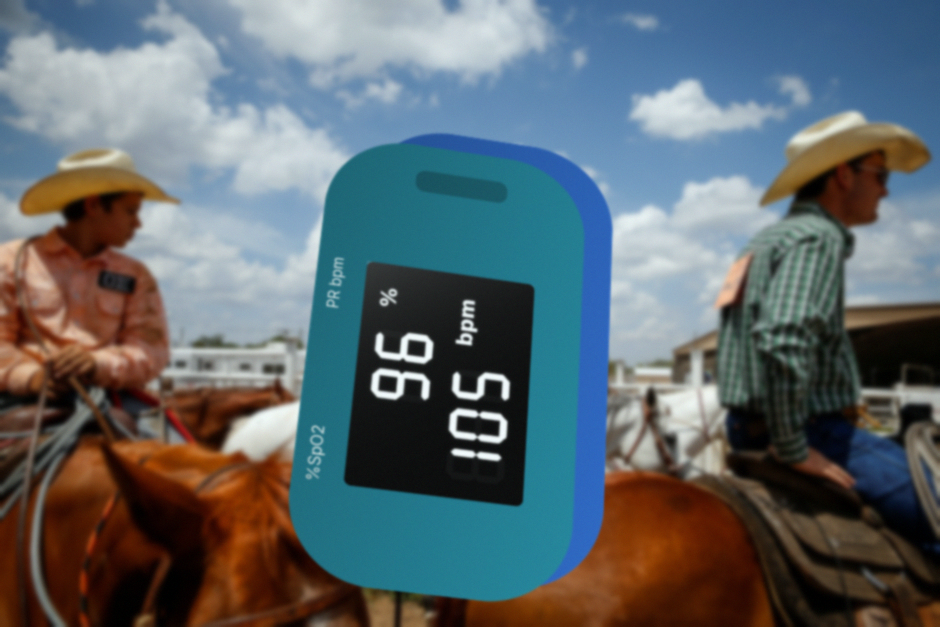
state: 96 %
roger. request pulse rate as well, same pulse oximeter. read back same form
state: 105 bpm
